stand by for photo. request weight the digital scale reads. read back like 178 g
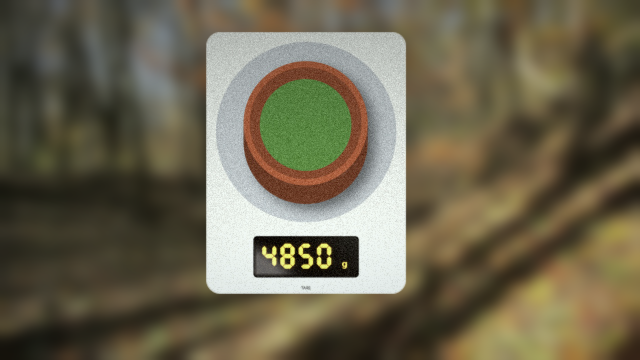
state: 4850 g
